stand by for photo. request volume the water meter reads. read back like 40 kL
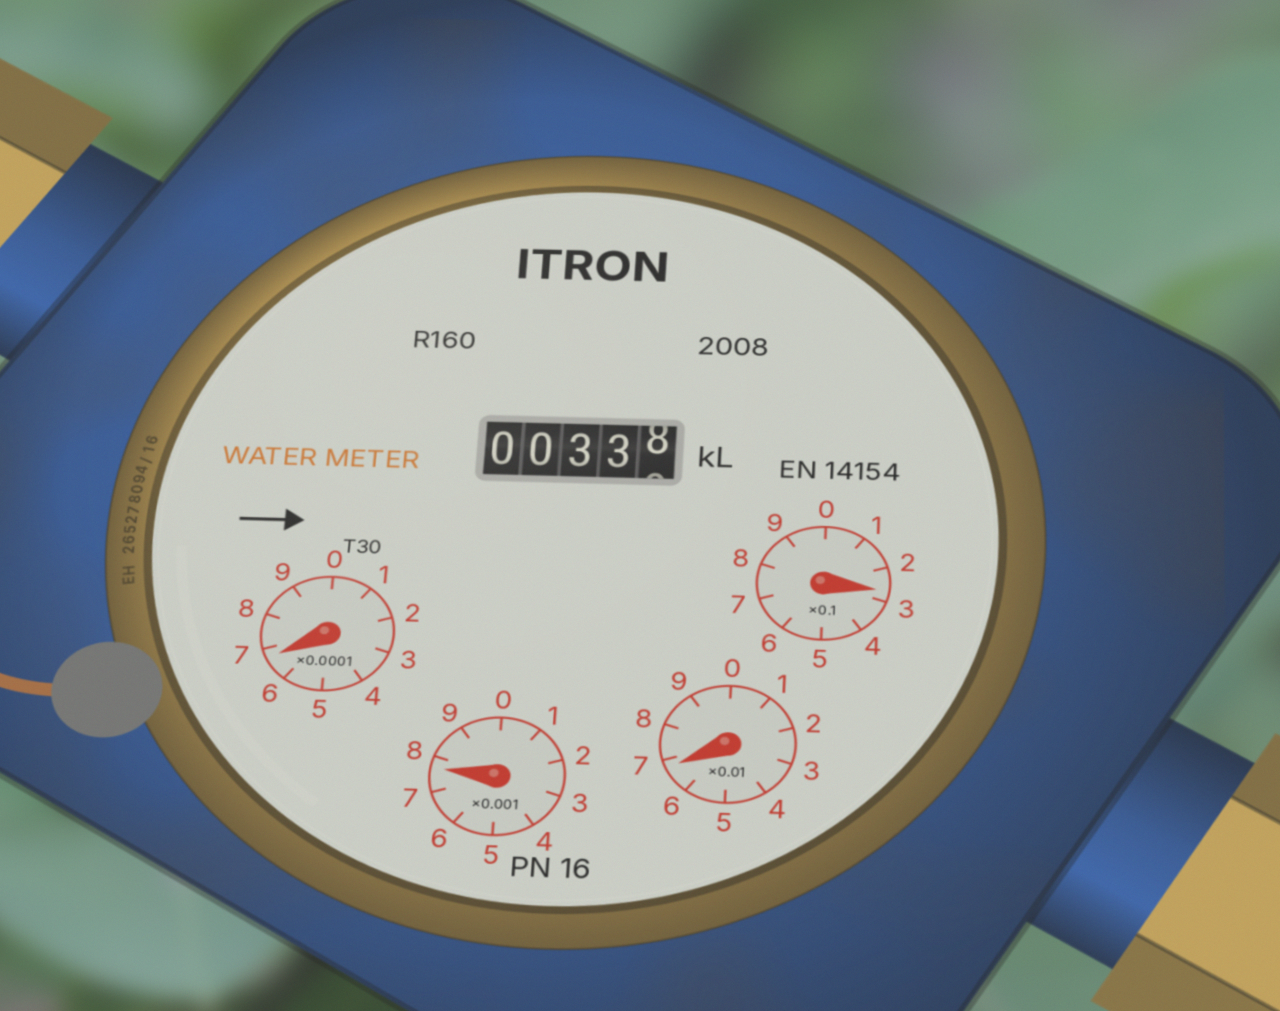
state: 338.2676 kL
